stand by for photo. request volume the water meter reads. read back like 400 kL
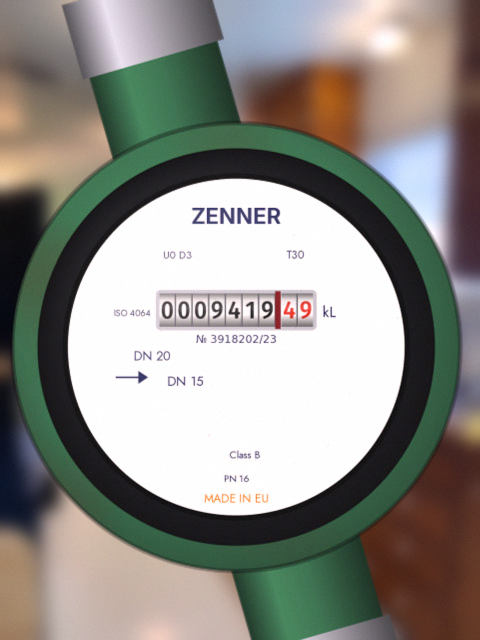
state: 9419.49 kL
